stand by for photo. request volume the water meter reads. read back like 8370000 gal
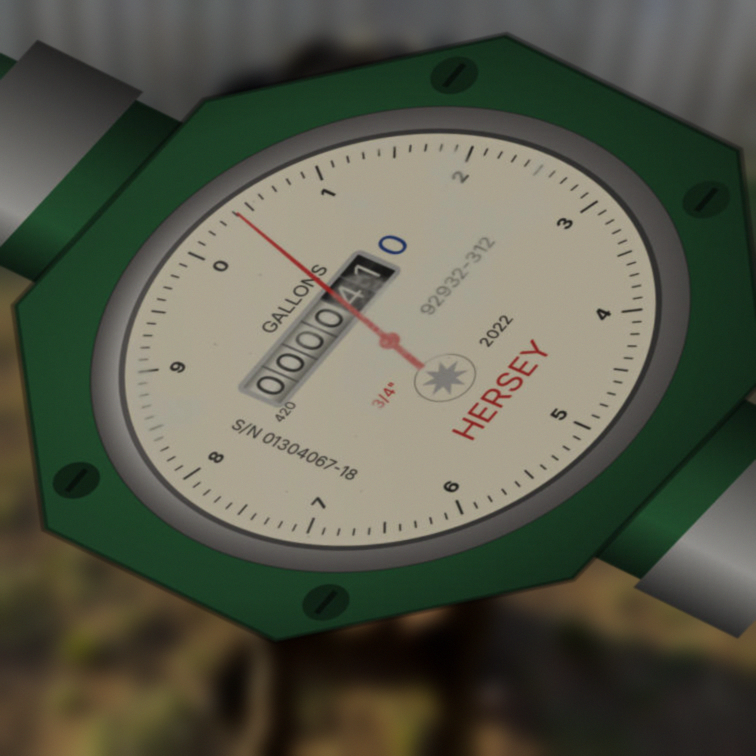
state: 410.4 gal
